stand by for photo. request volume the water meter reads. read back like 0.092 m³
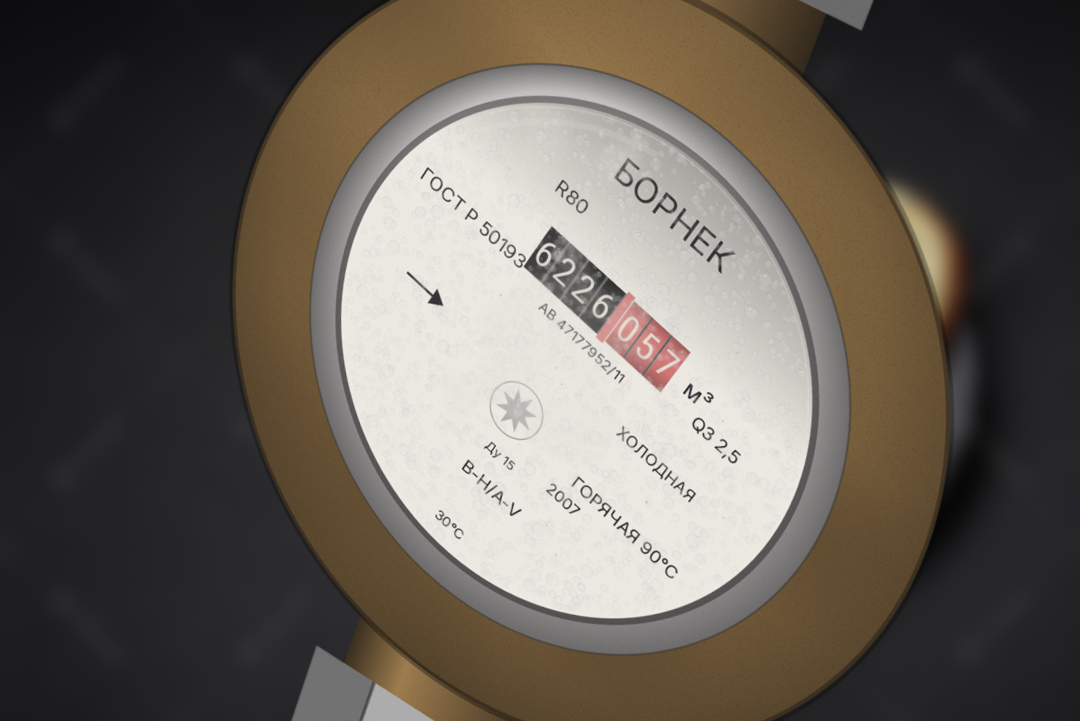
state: 6226.057 m³
